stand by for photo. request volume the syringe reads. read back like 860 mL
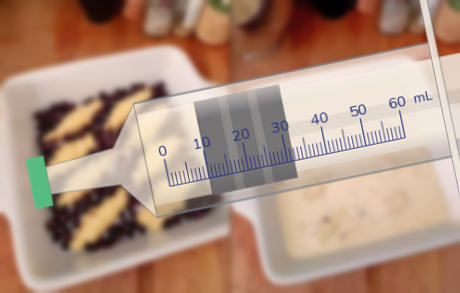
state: 10 mL
